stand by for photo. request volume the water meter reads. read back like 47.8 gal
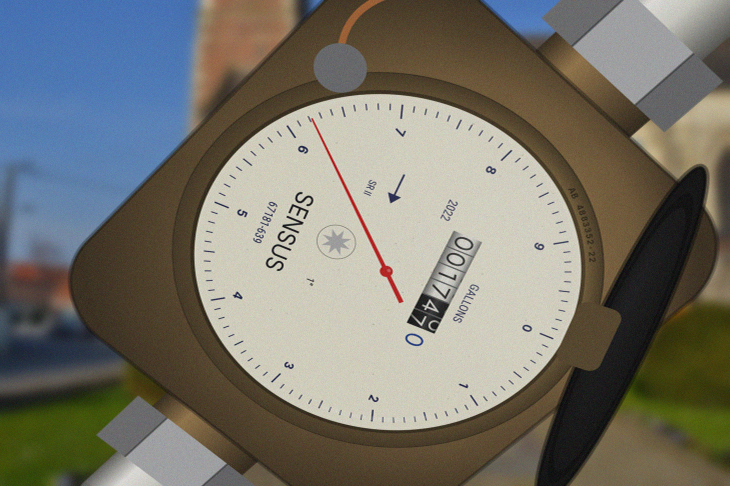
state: 17466.2 gal
